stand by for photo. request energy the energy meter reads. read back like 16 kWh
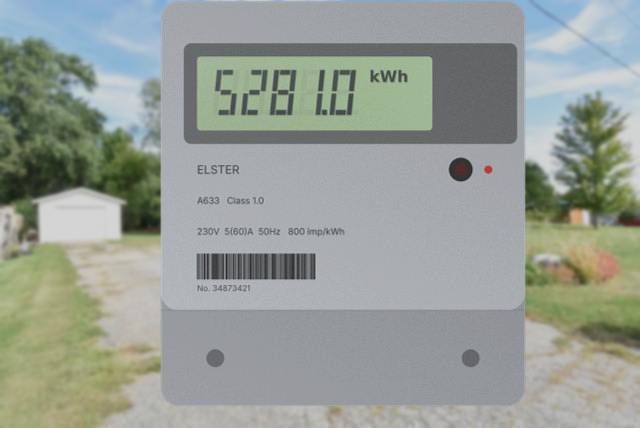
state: 5281.0 kWh
